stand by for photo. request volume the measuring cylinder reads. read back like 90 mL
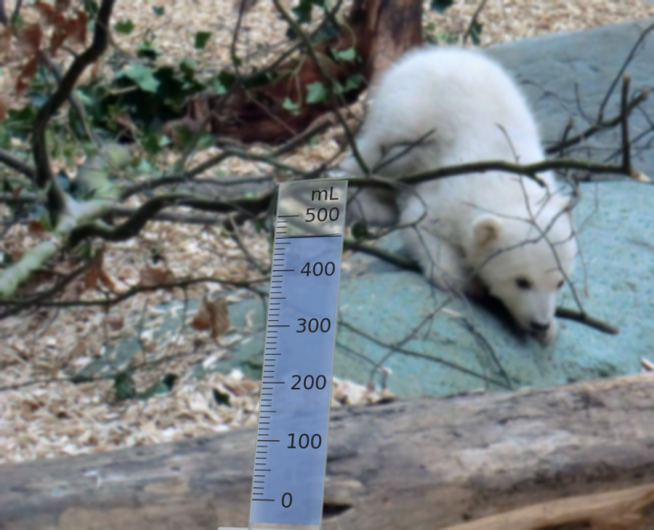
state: 460 mL
